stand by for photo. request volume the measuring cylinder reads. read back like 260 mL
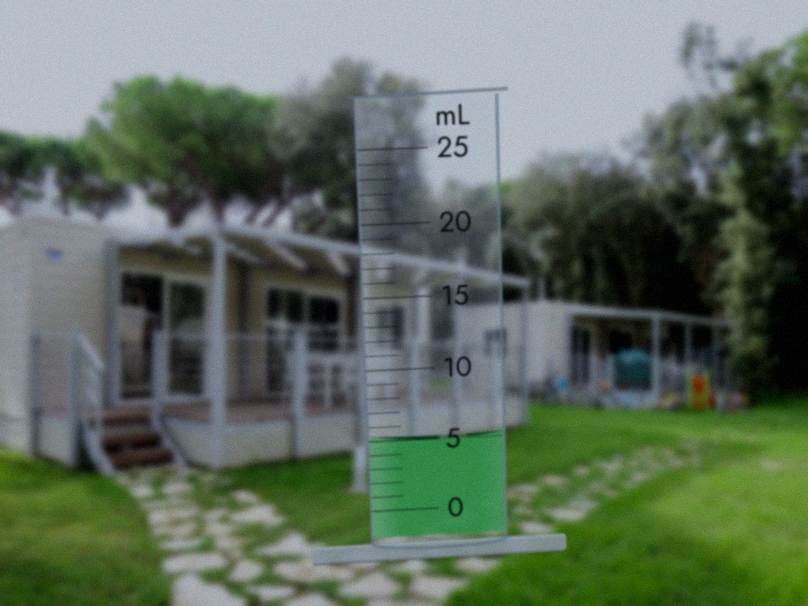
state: 5 mL
